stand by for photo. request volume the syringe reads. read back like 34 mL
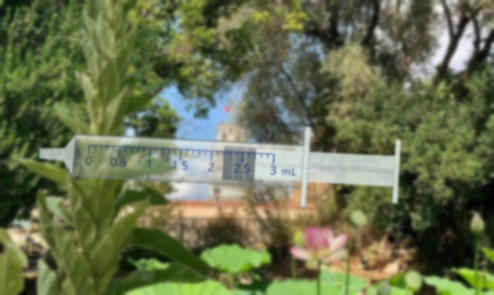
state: 2.2 mL
